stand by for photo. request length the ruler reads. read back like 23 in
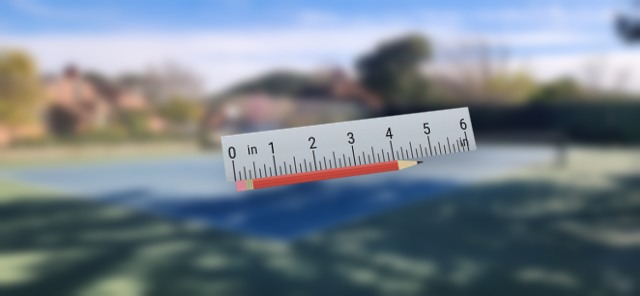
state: 4.75 in
